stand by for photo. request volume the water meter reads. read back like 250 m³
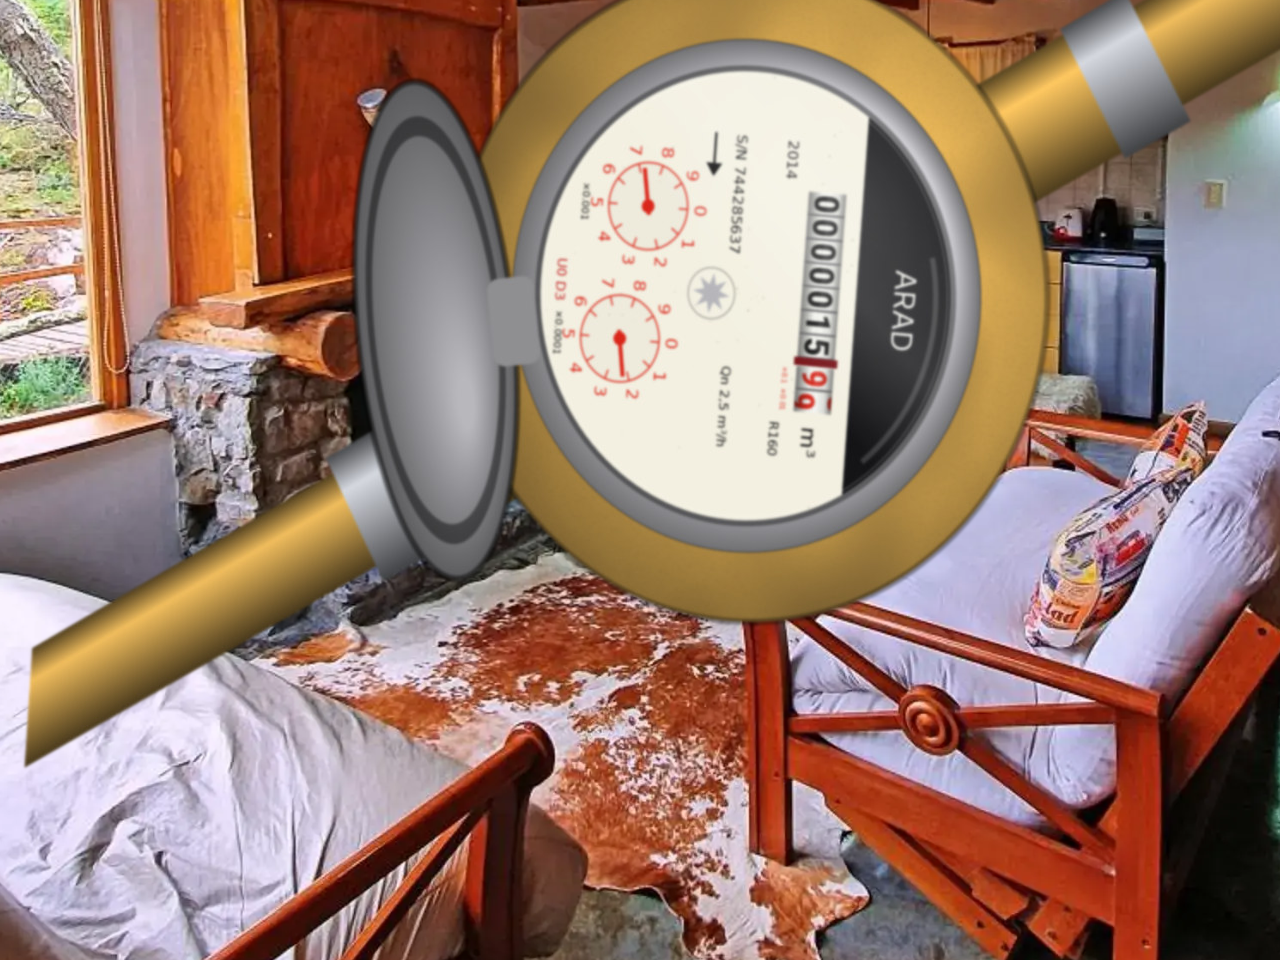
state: 15.9872 m³
